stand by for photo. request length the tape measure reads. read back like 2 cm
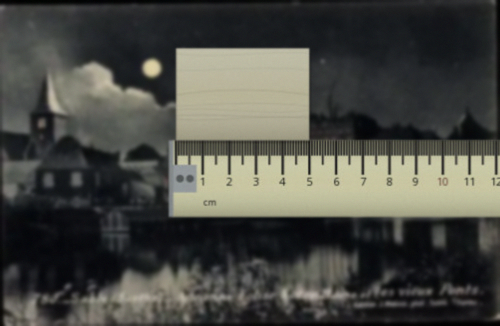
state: 5 cm
